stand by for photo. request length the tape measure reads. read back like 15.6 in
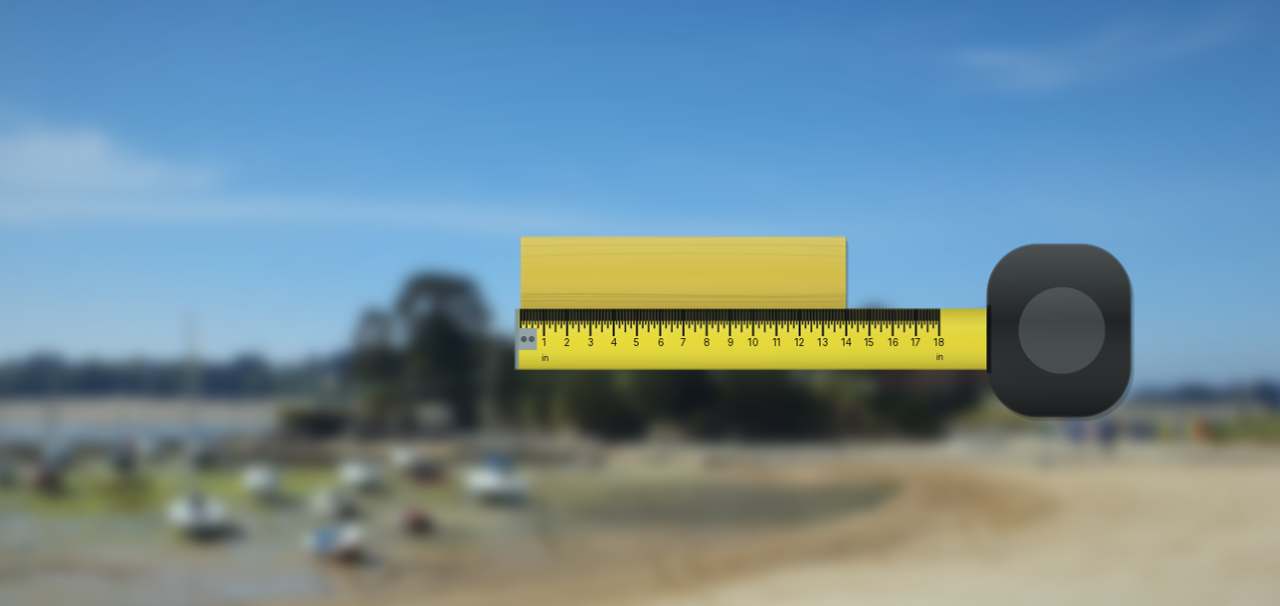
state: 14 in
